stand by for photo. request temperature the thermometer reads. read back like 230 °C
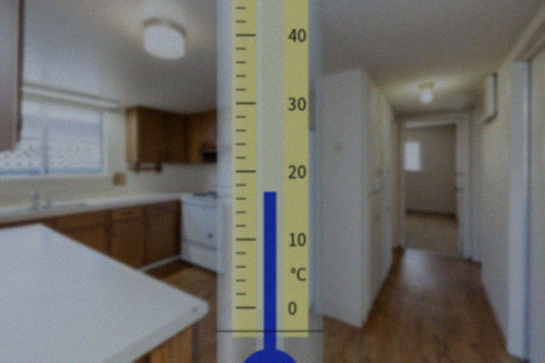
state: 17 °C
